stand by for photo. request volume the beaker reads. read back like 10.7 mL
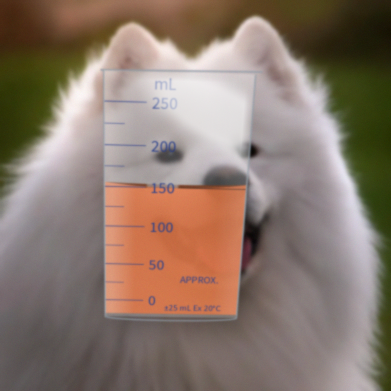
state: 150 mL
